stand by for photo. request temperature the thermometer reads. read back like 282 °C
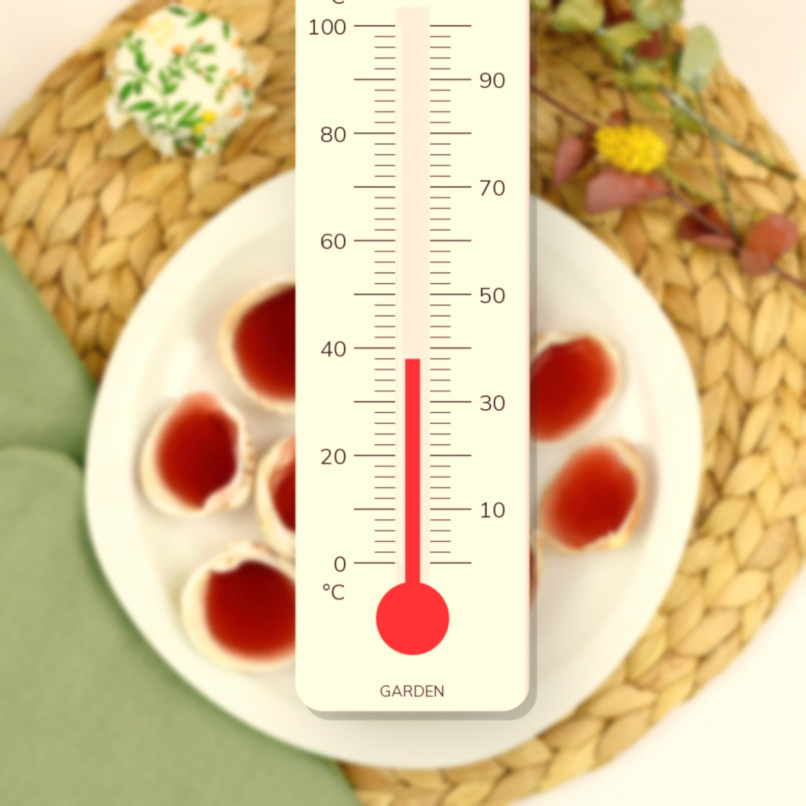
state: 38 °C
